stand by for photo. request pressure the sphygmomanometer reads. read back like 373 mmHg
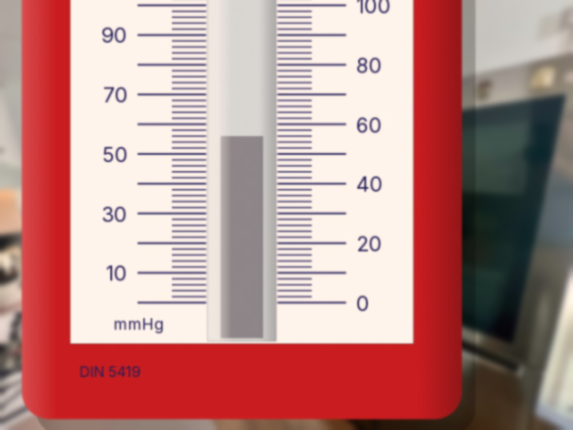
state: 56 mmHg
